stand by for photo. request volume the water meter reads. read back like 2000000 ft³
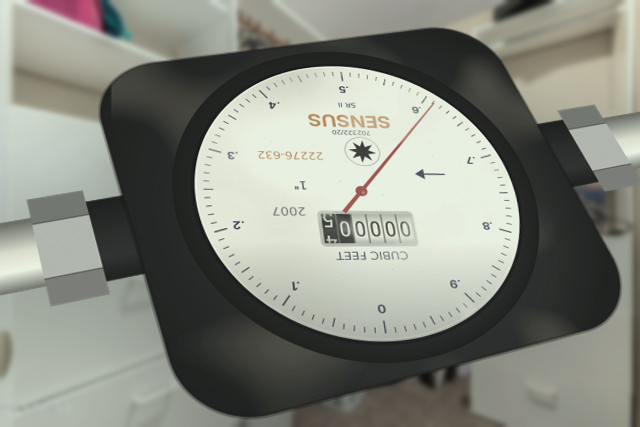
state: 4.61 ft³
